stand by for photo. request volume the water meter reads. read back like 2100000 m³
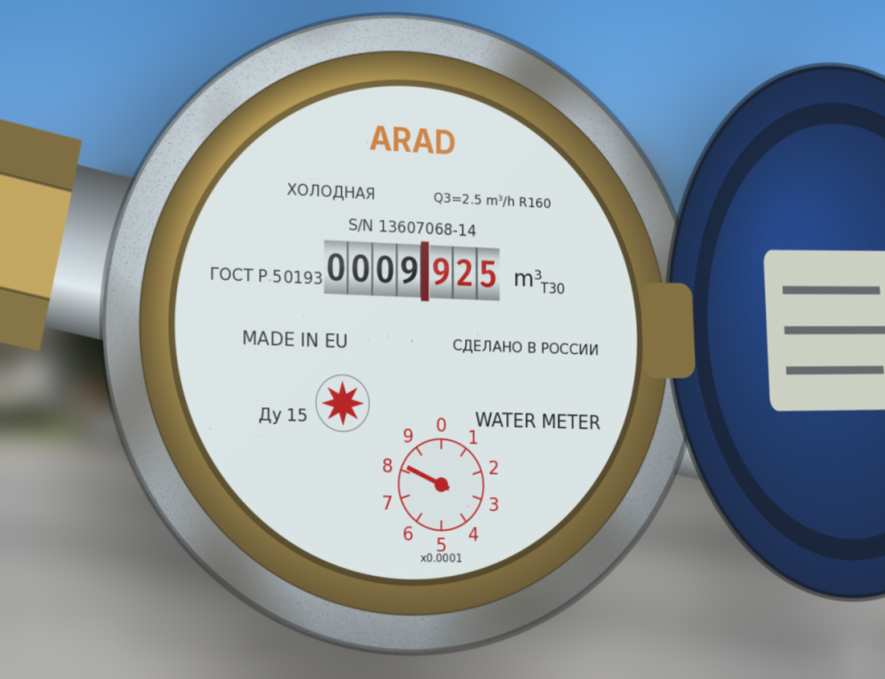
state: 9.9258 m³
